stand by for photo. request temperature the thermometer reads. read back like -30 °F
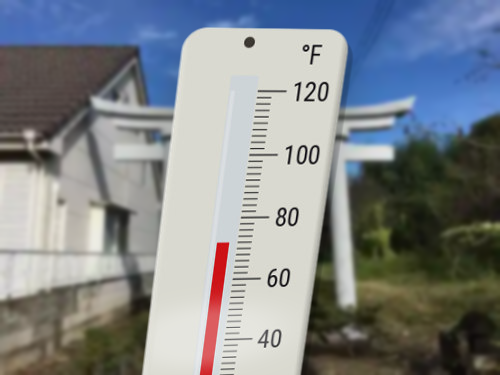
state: 72 °F
